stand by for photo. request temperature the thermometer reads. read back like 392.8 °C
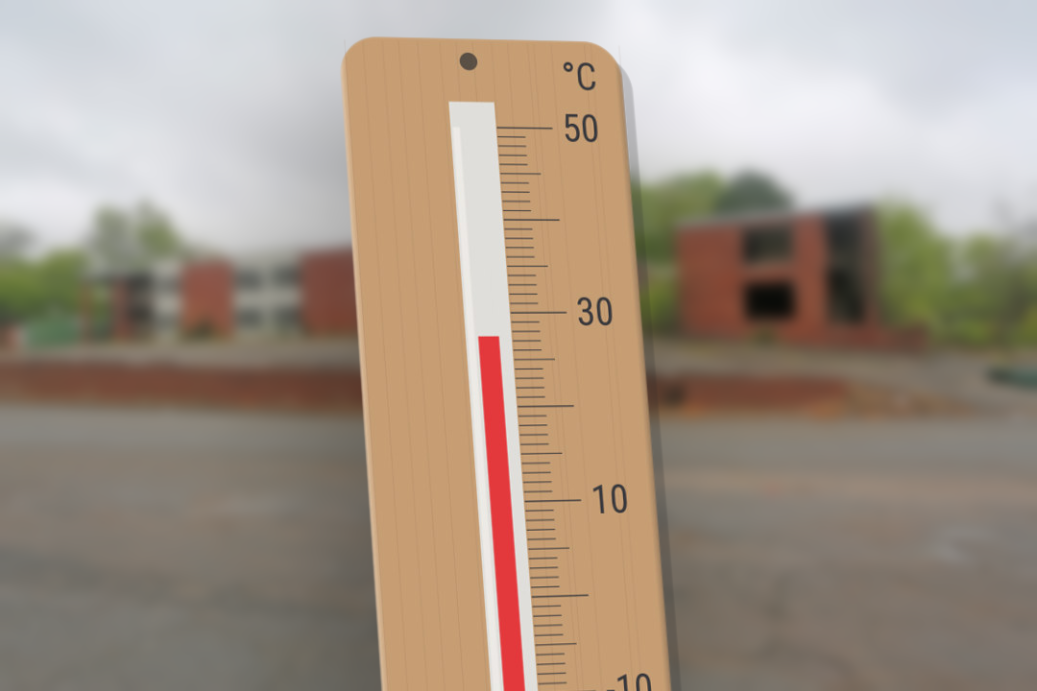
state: 27.5 °C
